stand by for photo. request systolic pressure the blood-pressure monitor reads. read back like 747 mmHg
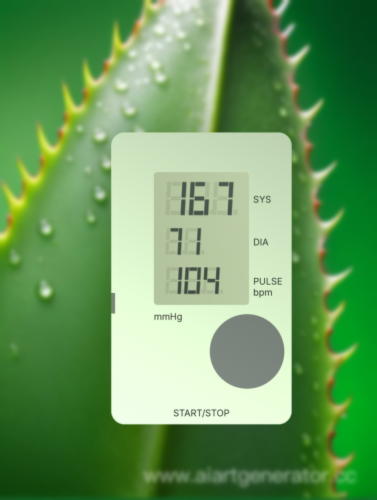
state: 167 mmHg
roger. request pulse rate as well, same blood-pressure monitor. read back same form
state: 104 bpm
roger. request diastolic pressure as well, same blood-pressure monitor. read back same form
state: 71 mmHg
